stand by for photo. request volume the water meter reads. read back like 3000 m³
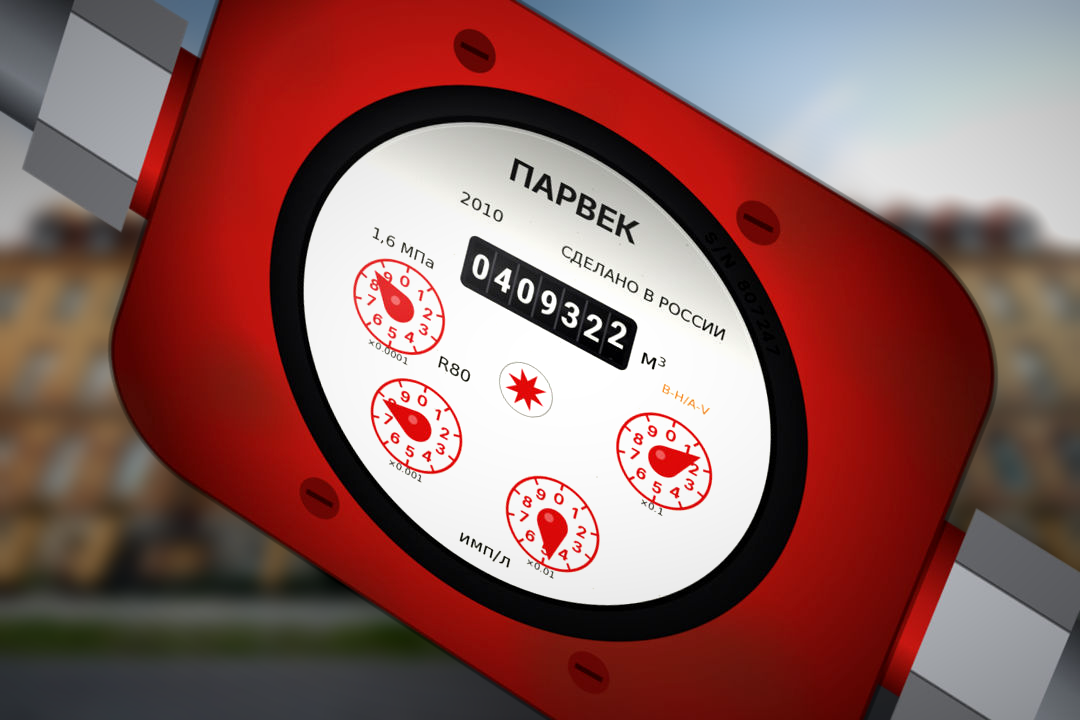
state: 409322.1478 m³
